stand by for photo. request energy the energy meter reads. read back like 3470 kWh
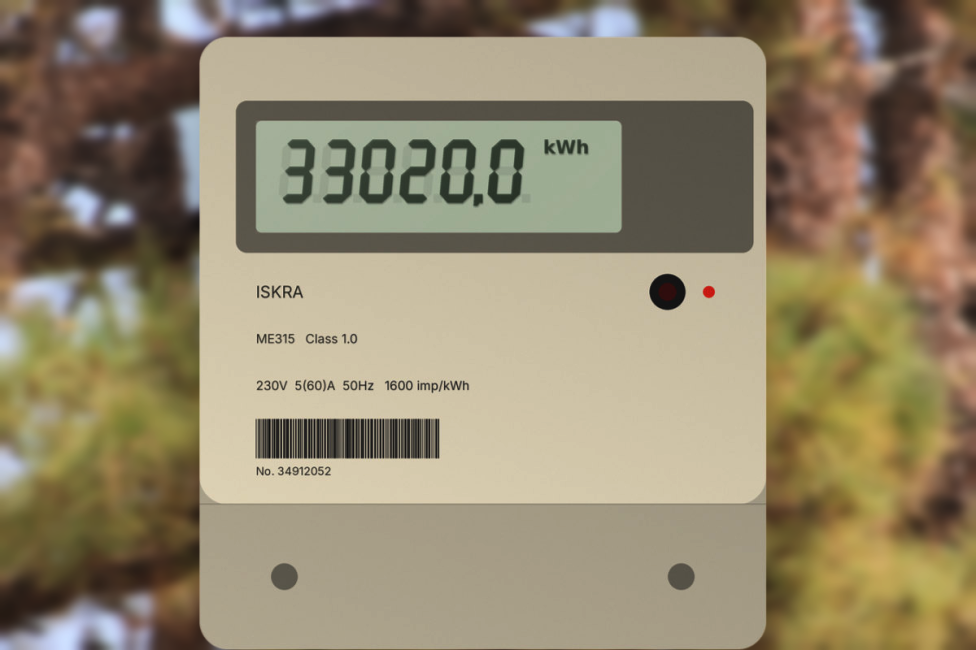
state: 33020.0 kWh
